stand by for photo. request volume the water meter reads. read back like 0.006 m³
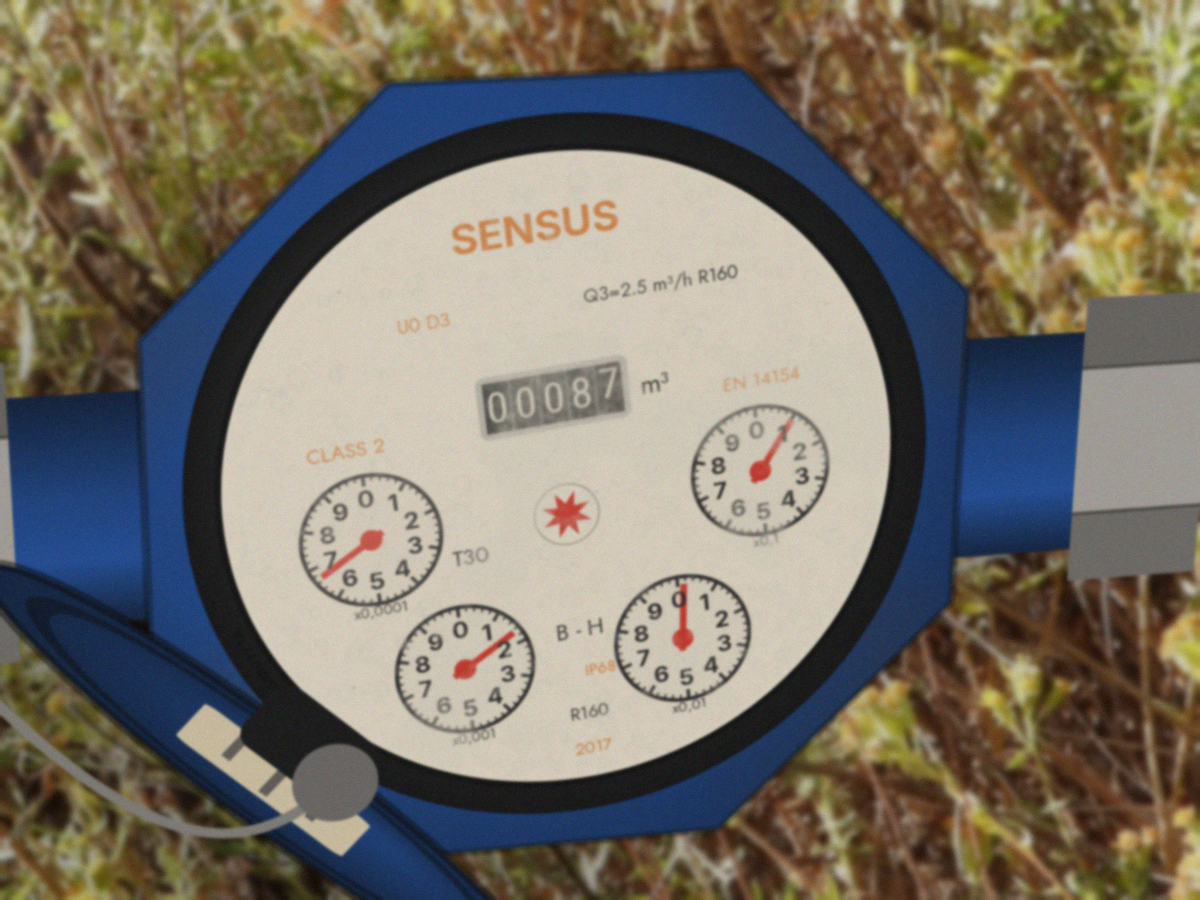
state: 87.1016 m³
